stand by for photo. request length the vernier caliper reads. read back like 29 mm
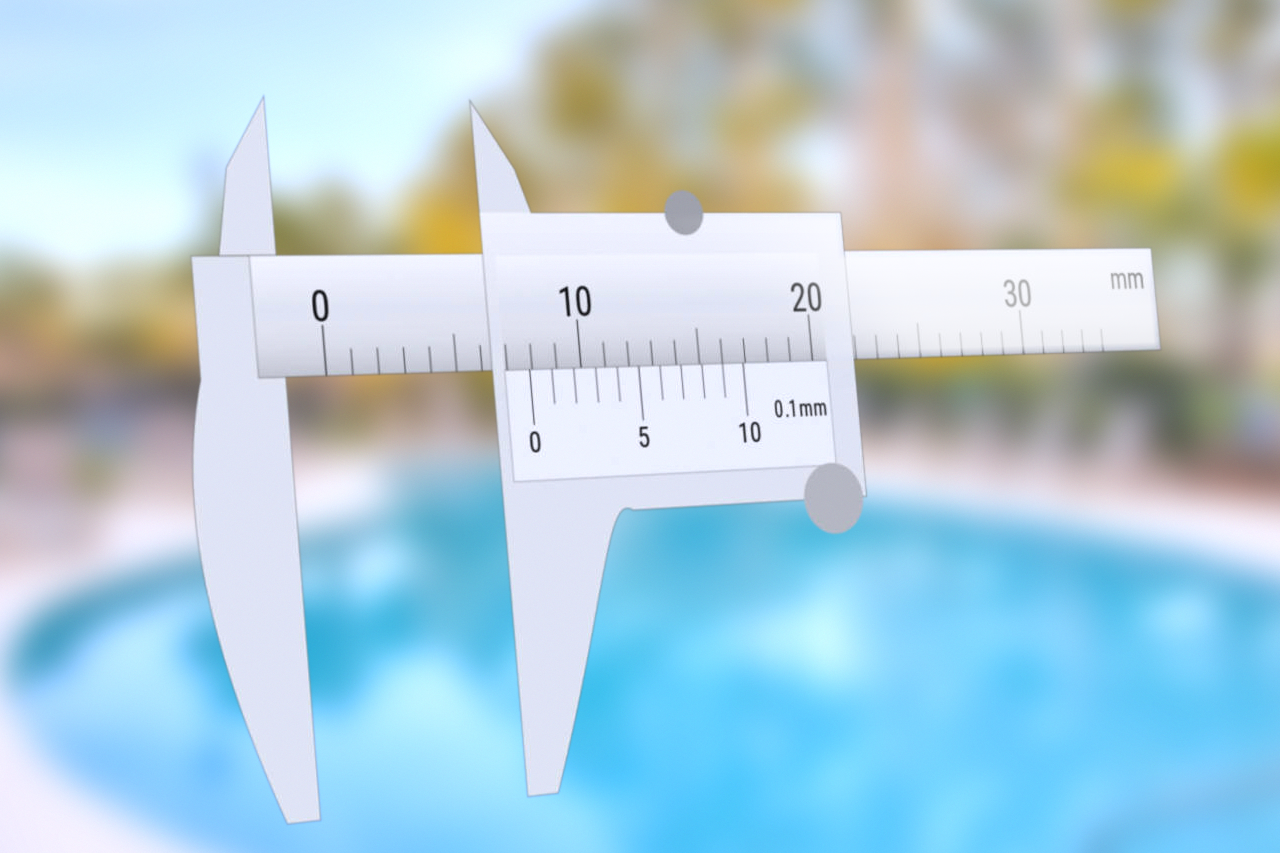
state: 7.9 mm
